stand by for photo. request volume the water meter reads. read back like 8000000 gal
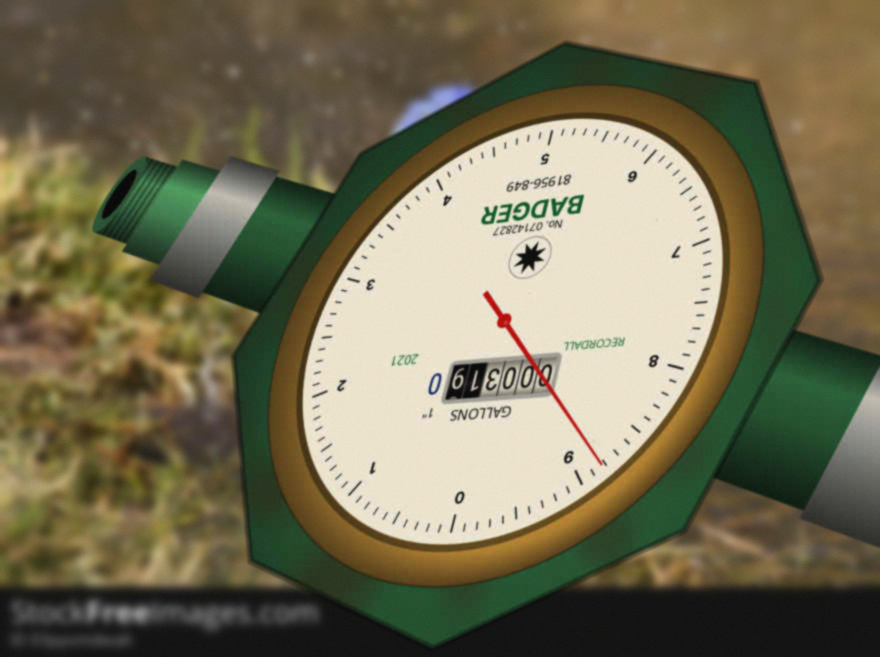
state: 3188.8 gal
